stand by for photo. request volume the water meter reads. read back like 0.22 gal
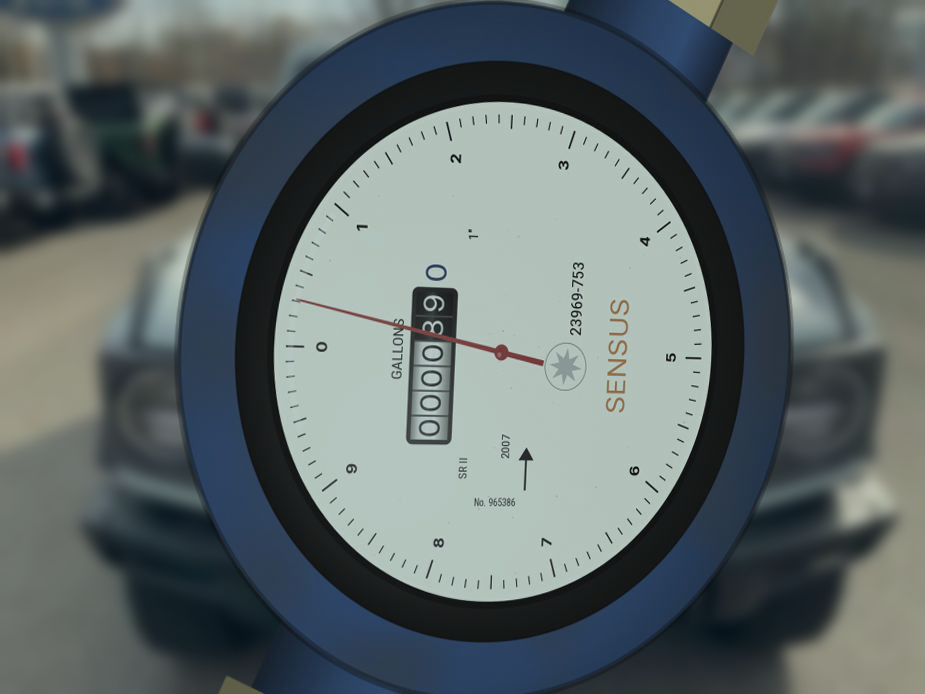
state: 890.3 gal
